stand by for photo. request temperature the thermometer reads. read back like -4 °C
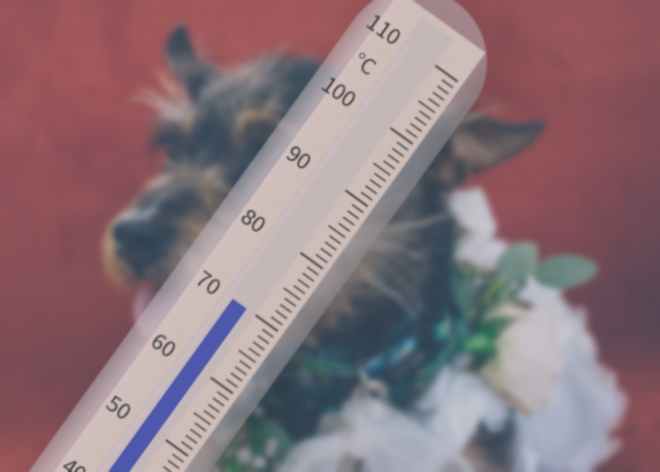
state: 70 °C
